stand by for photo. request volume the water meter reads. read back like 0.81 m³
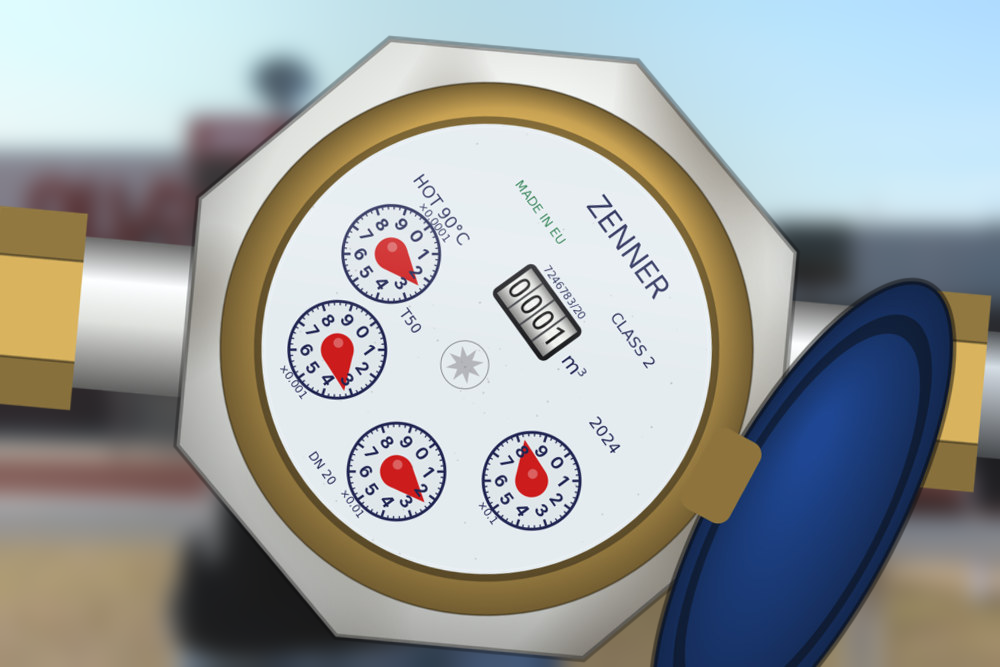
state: 1.8232 m³
